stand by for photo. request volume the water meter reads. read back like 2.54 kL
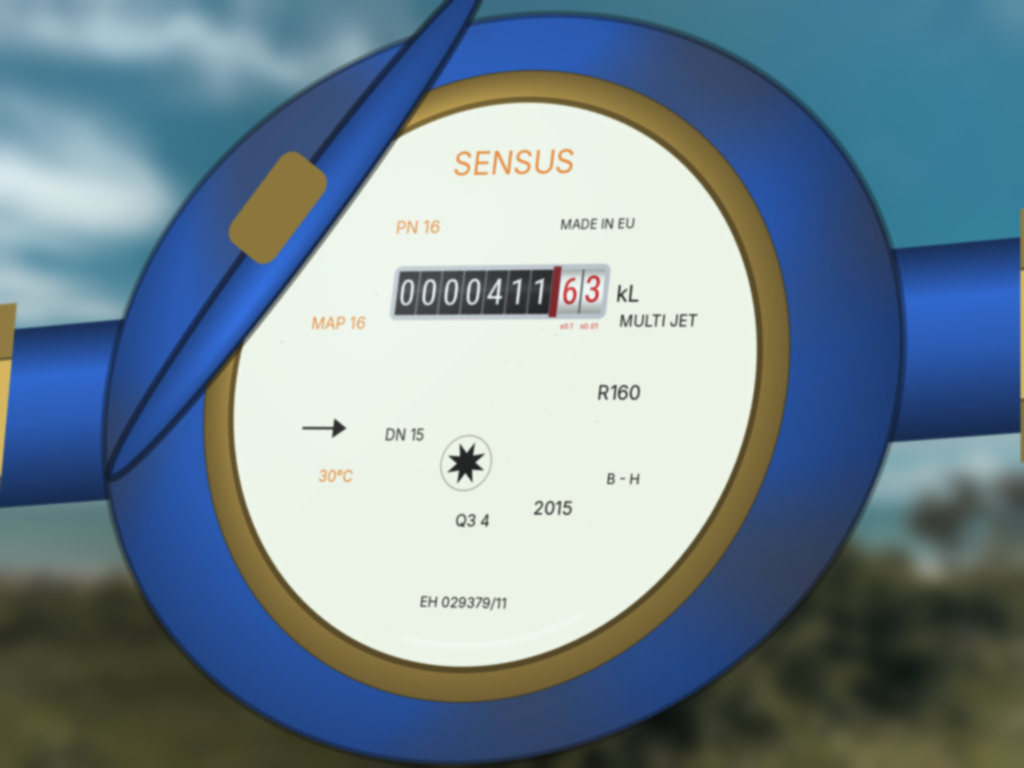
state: 411.63 kL
